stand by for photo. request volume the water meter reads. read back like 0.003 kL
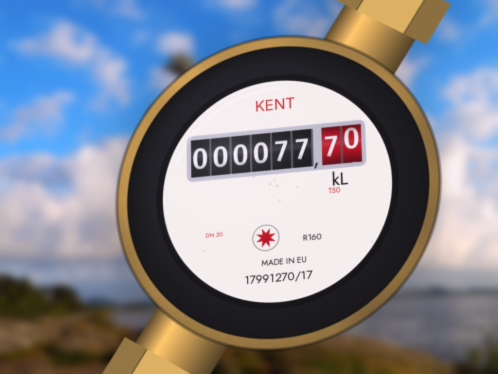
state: 77.70 kL
